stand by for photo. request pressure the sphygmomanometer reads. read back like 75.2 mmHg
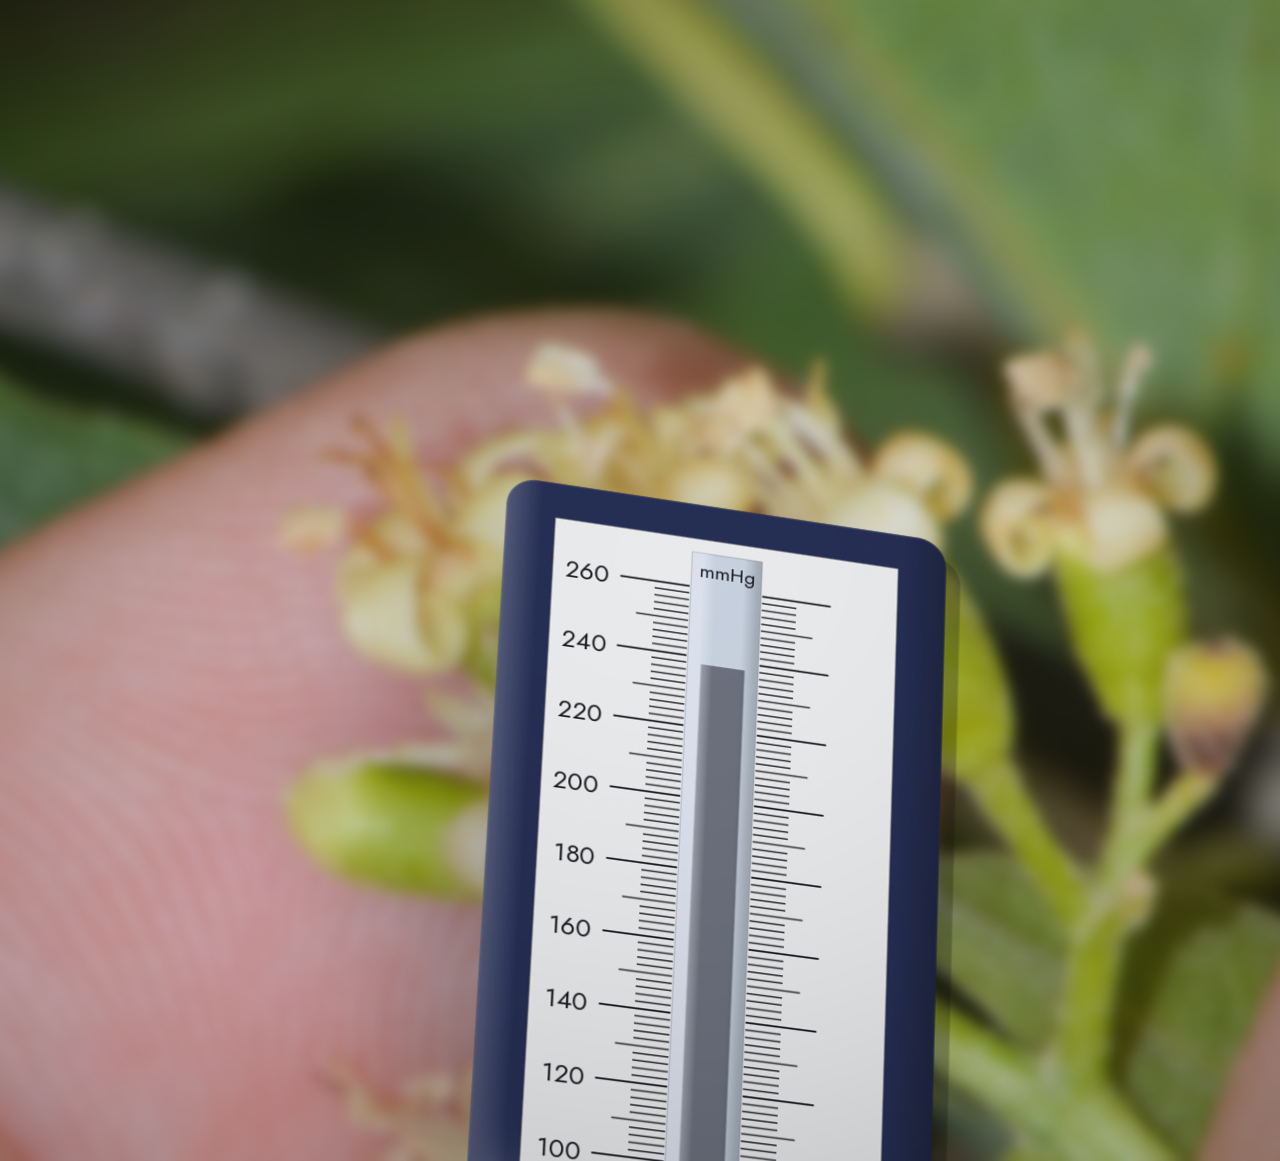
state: 238 mmHg
